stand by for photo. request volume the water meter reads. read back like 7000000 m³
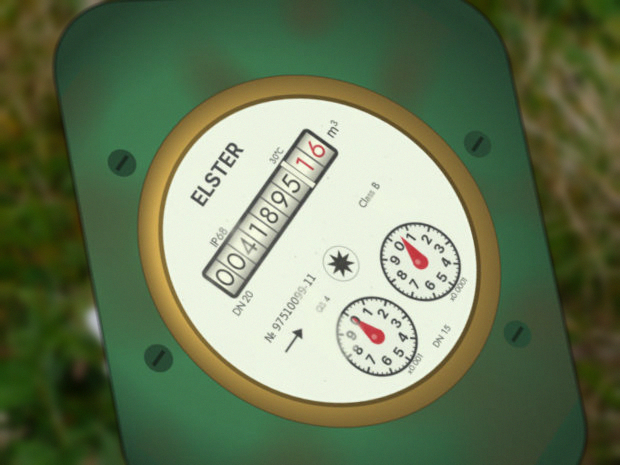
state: 41895.1600 m³
